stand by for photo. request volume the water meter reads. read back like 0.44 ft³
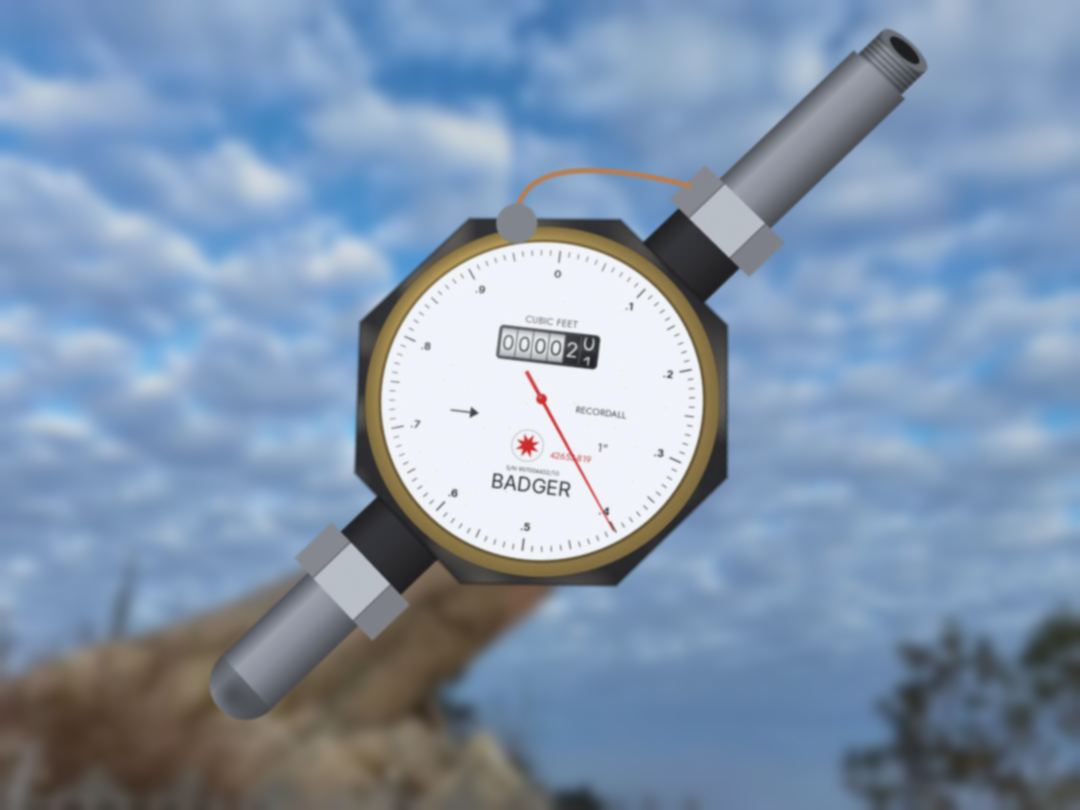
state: 20.40 ft³
